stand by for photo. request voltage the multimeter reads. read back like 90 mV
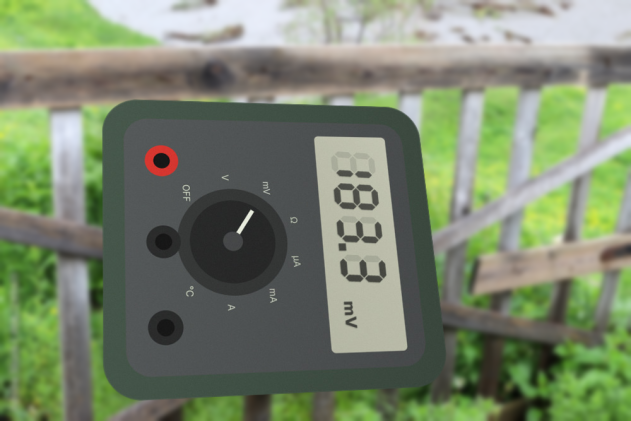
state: 183.3 mV
